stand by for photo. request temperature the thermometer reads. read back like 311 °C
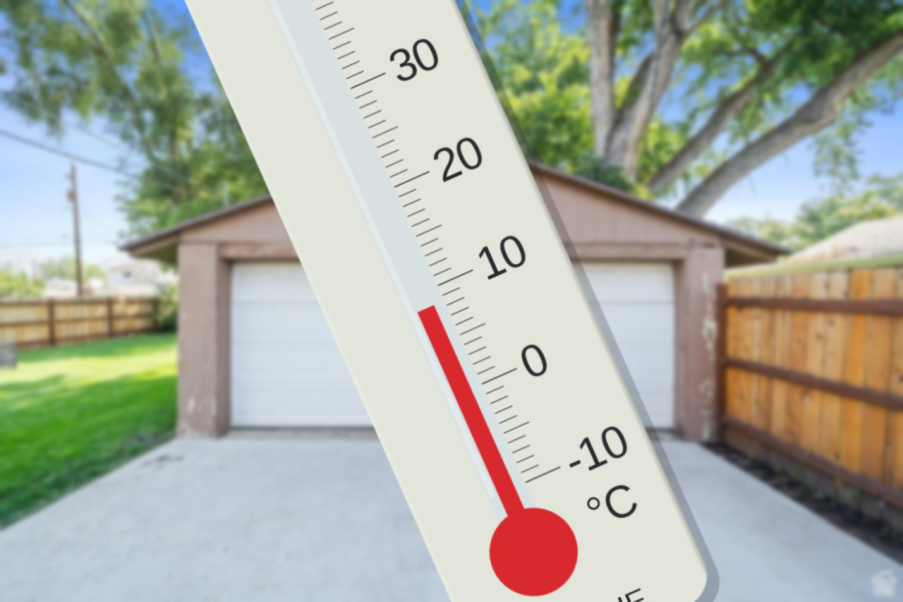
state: 8.5 °C
